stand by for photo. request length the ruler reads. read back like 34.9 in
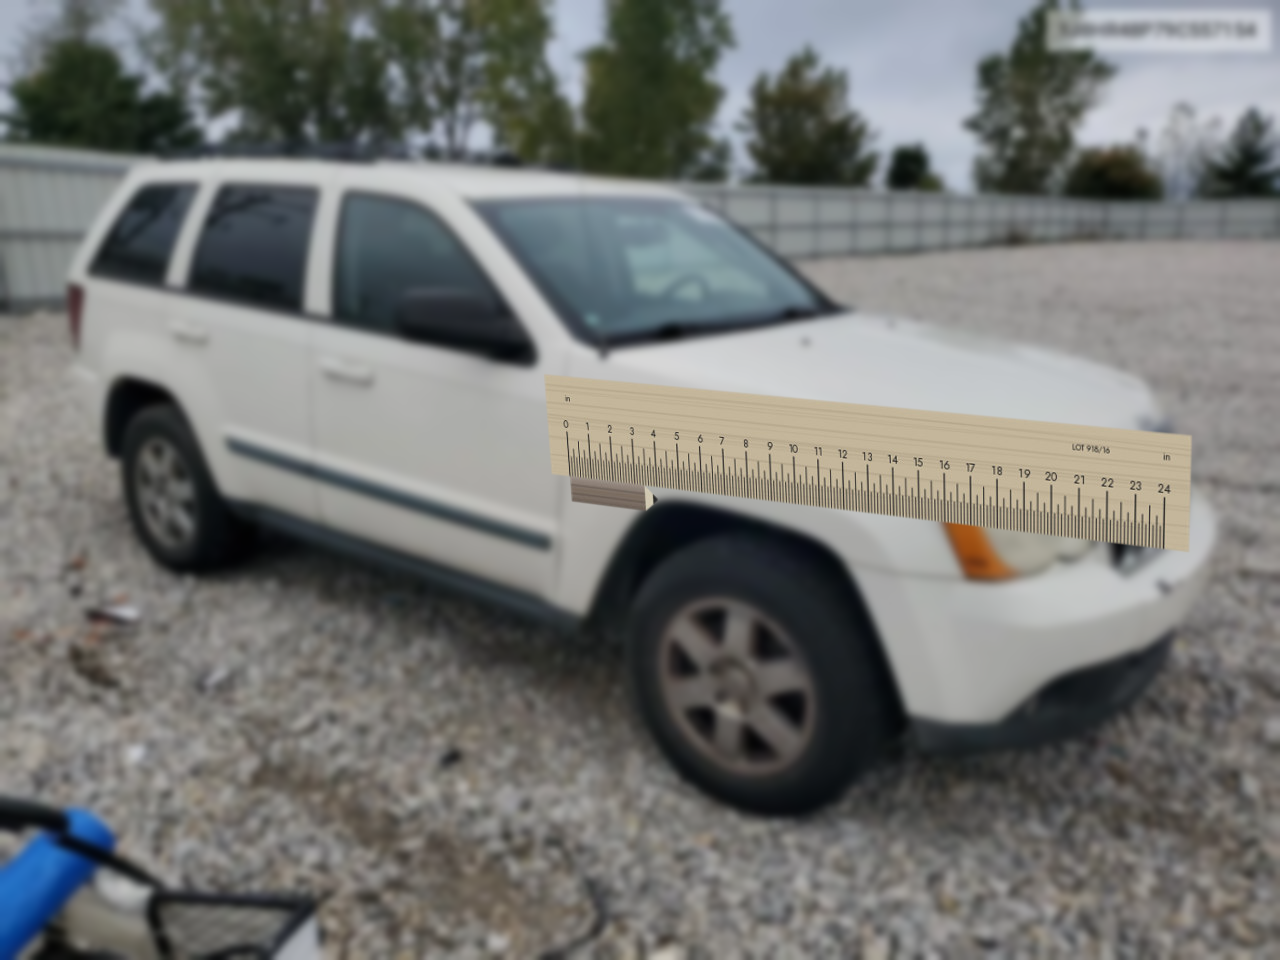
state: 4 in
